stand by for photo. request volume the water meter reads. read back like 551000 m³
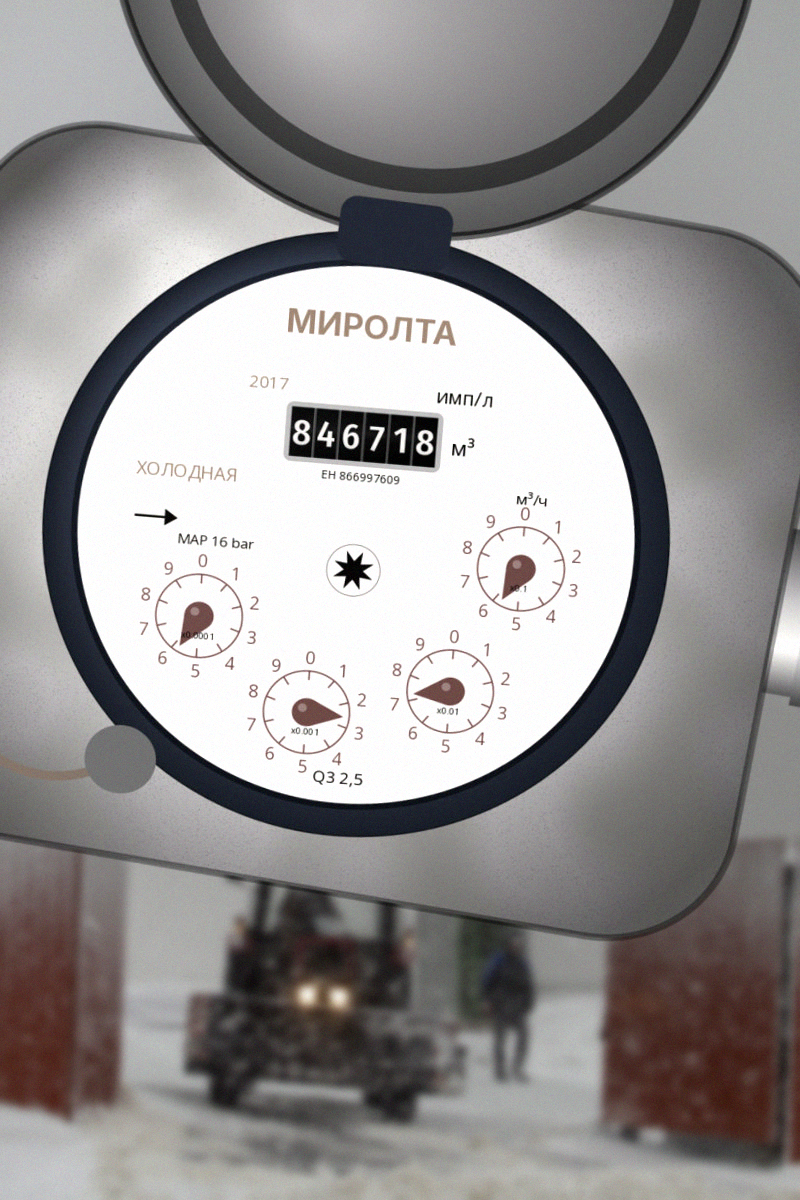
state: 846718.5725 m³
